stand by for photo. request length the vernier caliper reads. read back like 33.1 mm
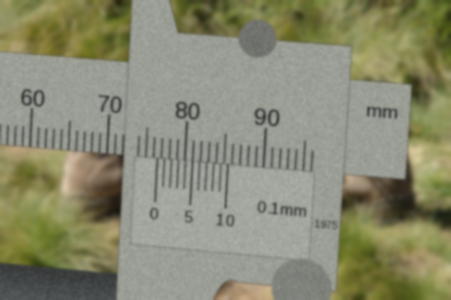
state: 76.5 mm
